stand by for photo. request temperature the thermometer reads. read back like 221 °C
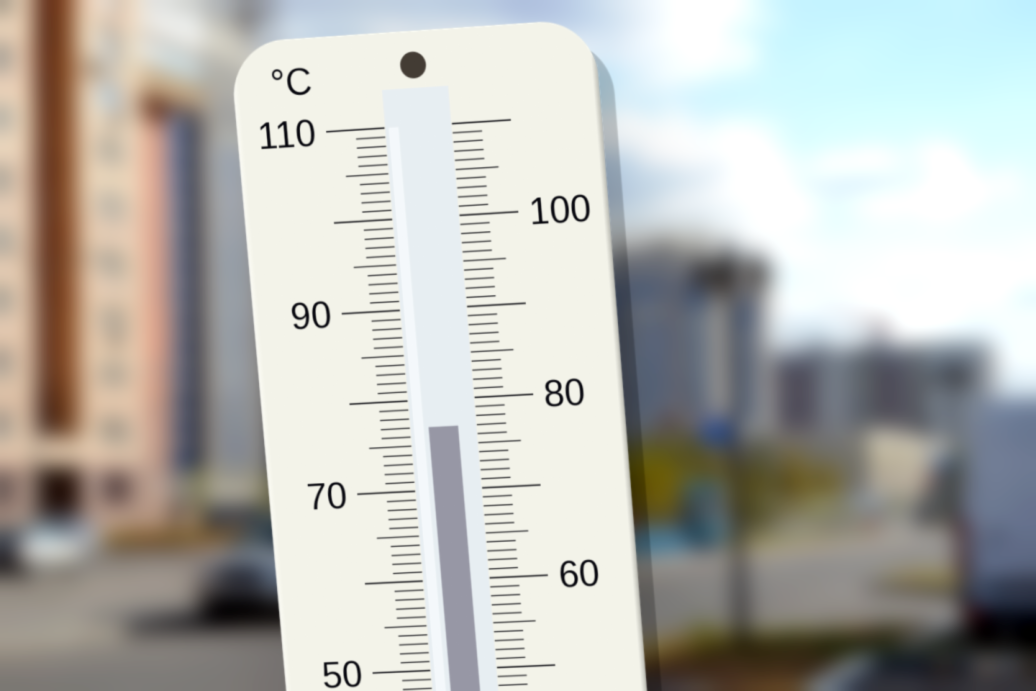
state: 77 °C
